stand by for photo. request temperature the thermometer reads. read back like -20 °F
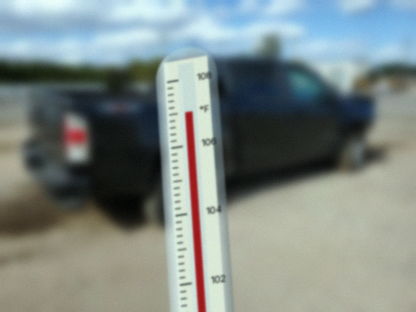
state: 107 °F
